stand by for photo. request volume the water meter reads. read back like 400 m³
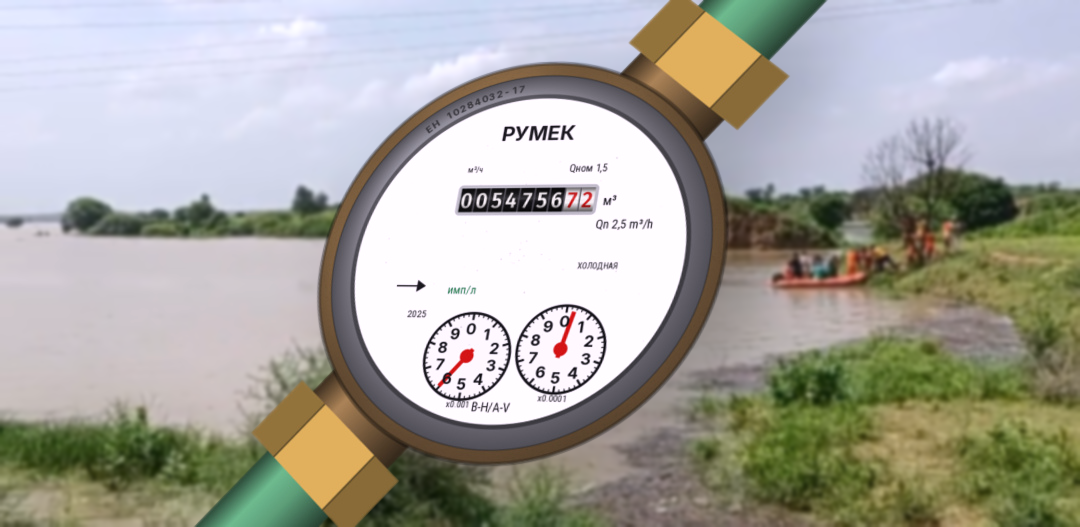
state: 54756.7260 m³
